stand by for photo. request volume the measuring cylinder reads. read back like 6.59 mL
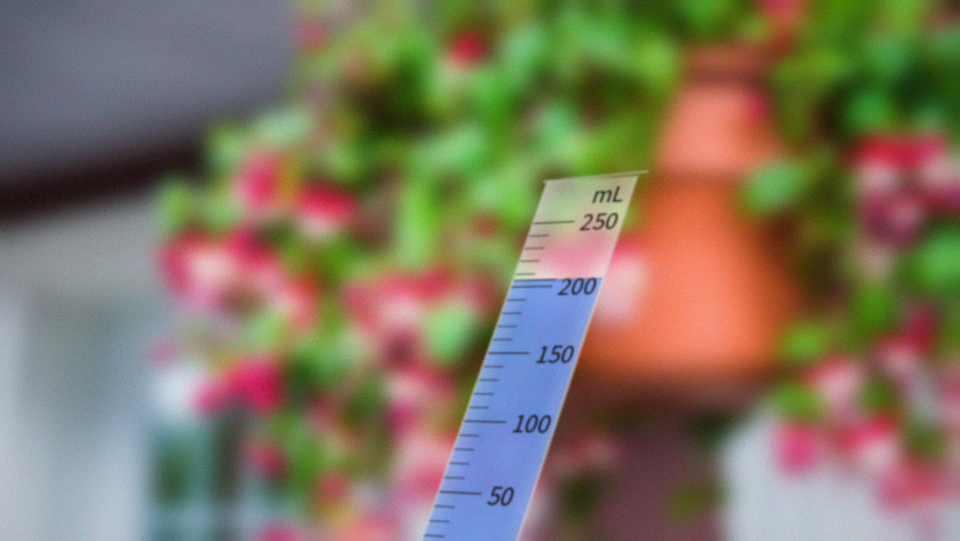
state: 205 mL
